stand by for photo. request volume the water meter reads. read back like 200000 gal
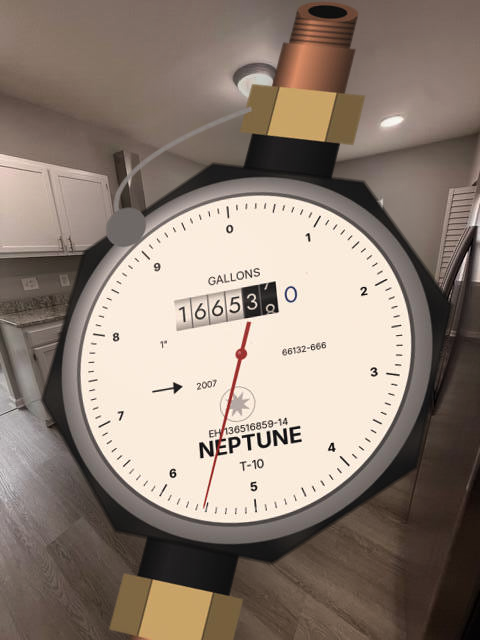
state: 1665375.5 gal
